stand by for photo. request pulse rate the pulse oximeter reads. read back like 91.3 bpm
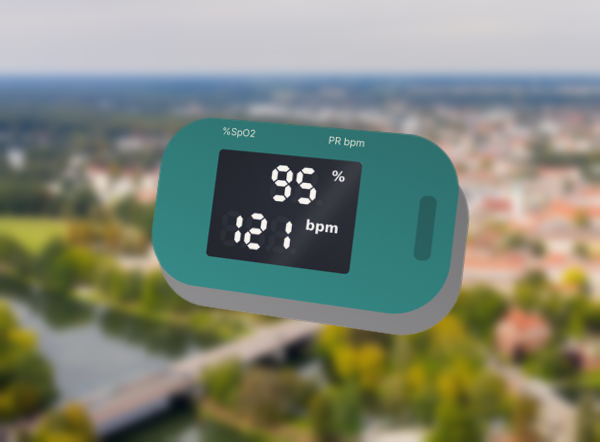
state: 121 bpm
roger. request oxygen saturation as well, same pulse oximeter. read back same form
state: 95 %
